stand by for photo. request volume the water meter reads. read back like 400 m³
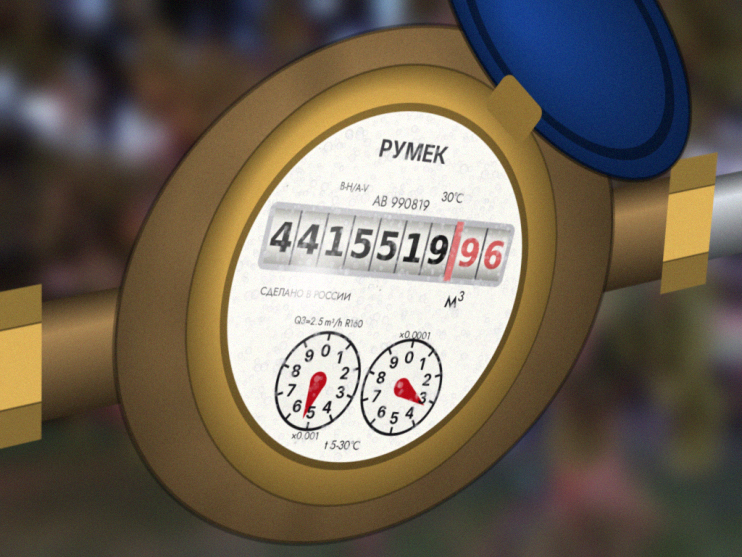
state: 4415519.9653 m³
